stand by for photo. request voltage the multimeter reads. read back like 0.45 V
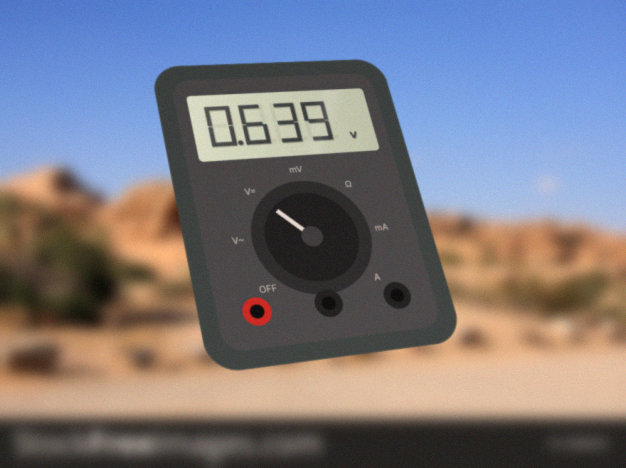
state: 0.639 V
